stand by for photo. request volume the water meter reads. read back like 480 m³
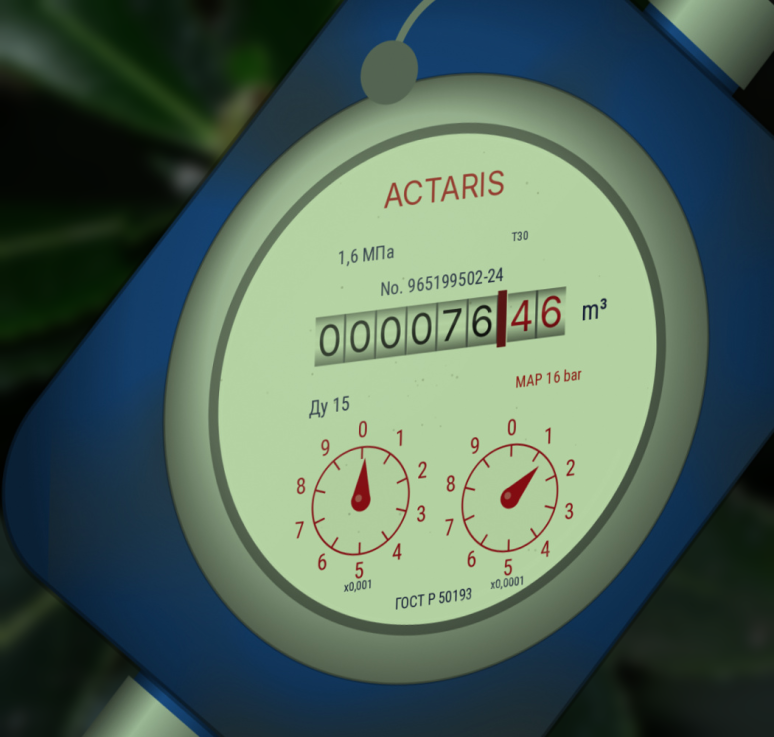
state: 76.4601 m³
